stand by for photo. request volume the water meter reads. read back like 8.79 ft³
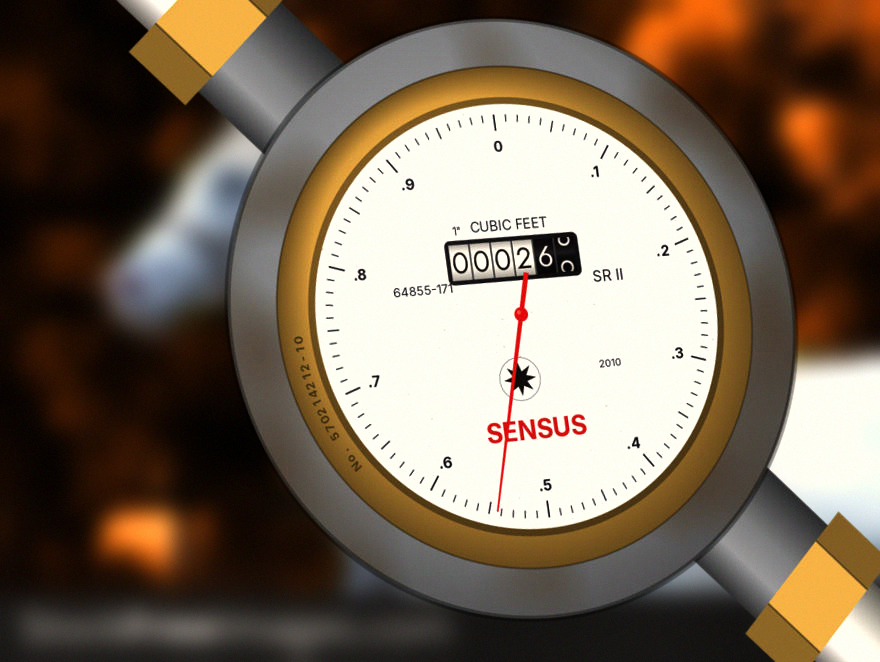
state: 268.54 ft³
